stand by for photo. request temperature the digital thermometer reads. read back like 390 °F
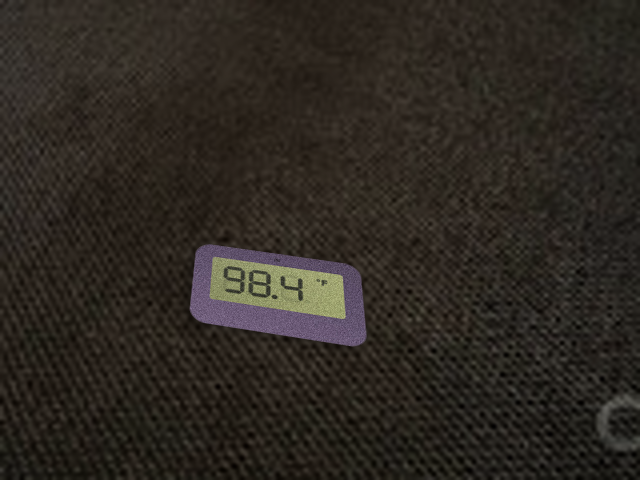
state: 98.4 °F
